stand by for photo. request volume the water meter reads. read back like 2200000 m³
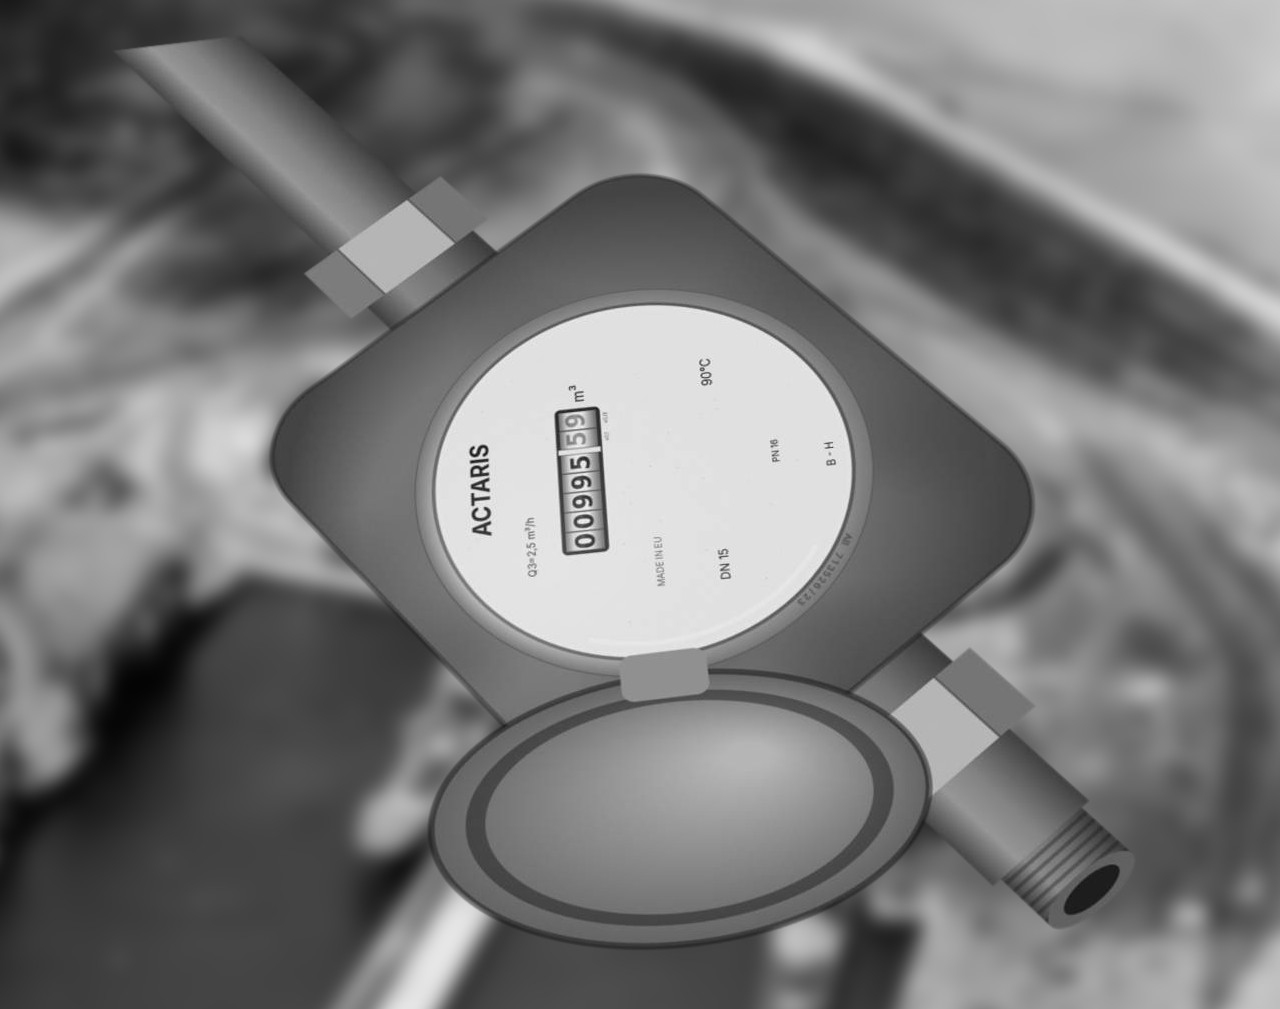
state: 995.59 m³
